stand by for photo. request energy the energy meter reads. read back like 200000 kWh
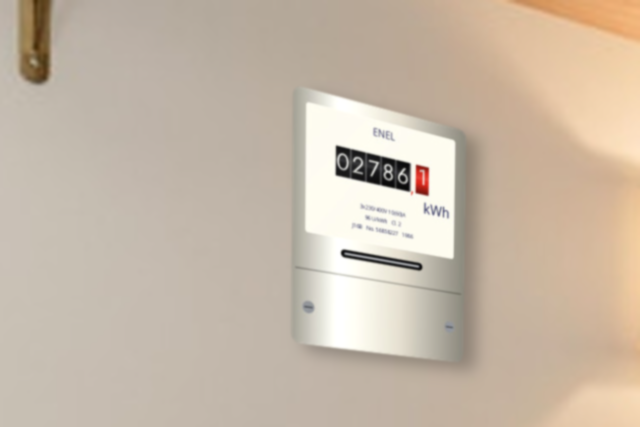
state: 2786.1 kWh
